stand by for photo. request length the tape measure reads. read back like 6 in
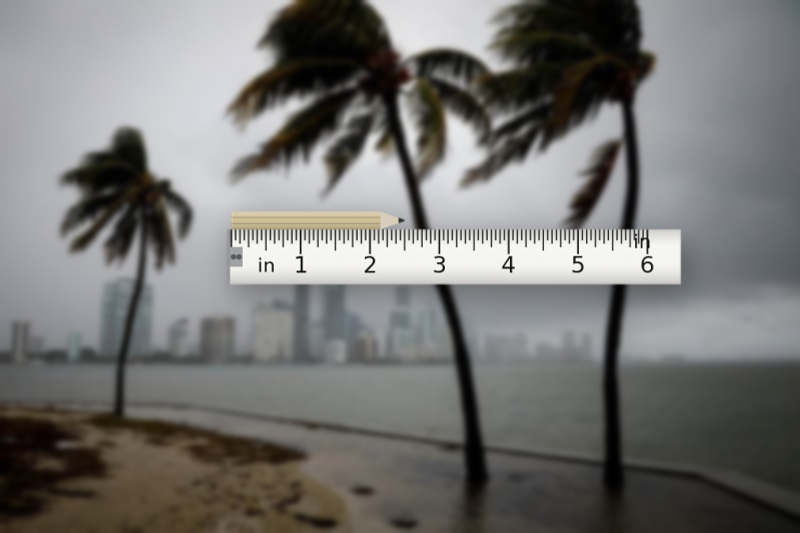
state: 2.5 in
